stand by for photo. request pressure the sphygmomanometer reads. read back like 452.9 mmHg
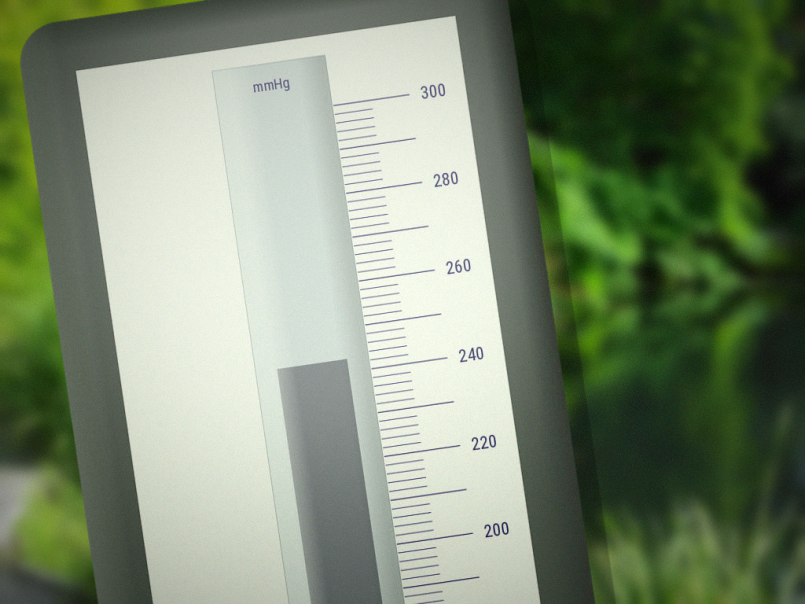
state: 243 mmHg
